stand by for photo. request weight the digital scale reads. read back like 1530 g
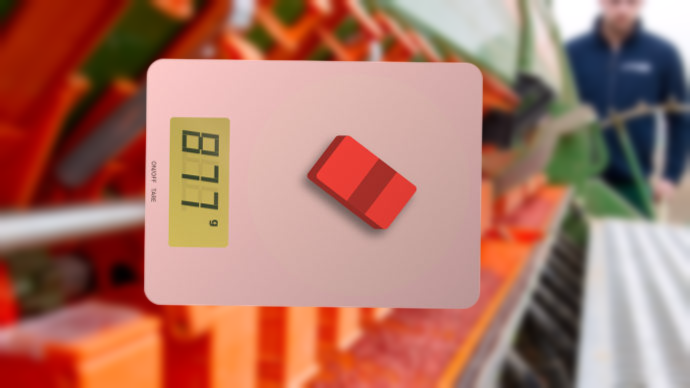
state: 877 g
